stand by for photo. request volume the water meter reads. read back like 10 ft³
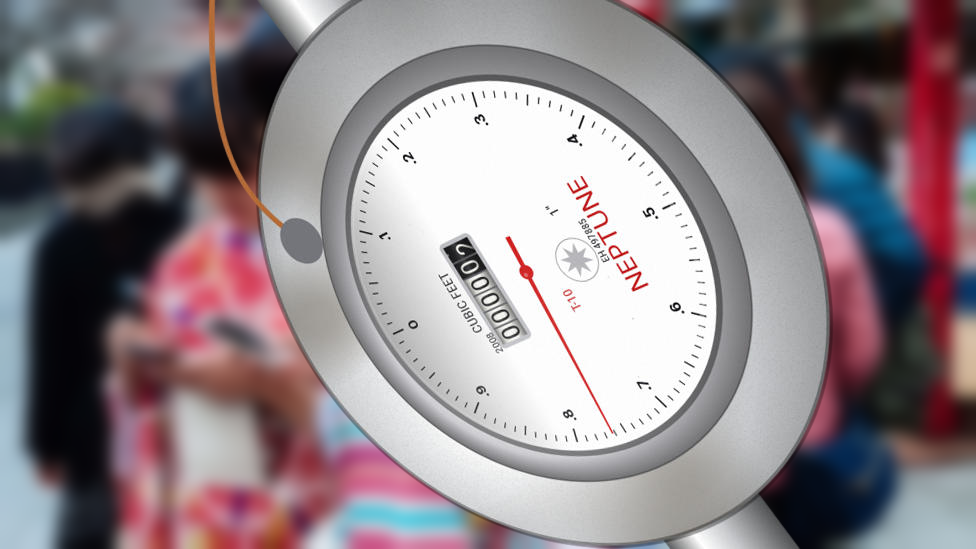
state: 1.76 ft³
